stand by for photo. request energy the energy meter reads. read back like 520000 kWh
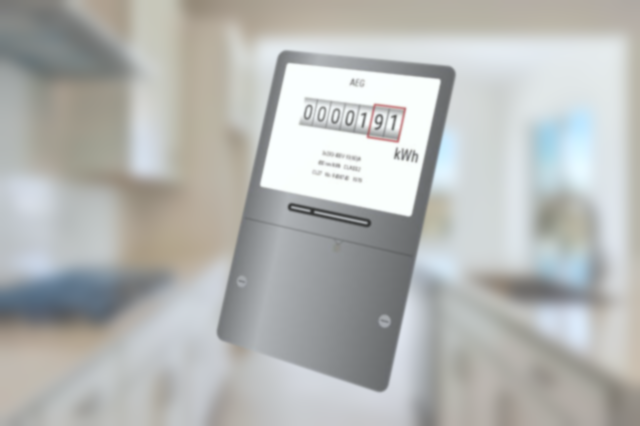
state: 1.91 kWh
